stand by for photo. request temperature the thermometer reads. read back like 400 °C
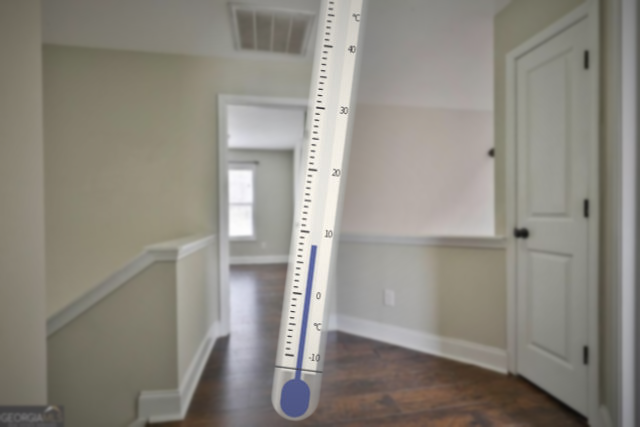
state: 8 °C
